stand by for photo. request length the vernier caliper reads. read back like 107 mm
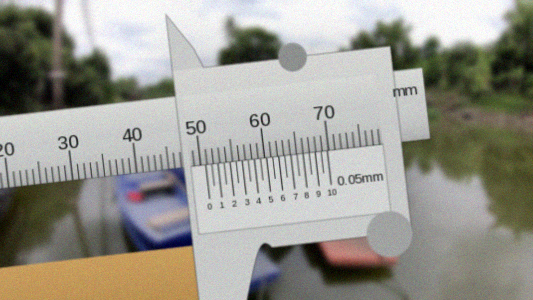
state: 50.8 mm
